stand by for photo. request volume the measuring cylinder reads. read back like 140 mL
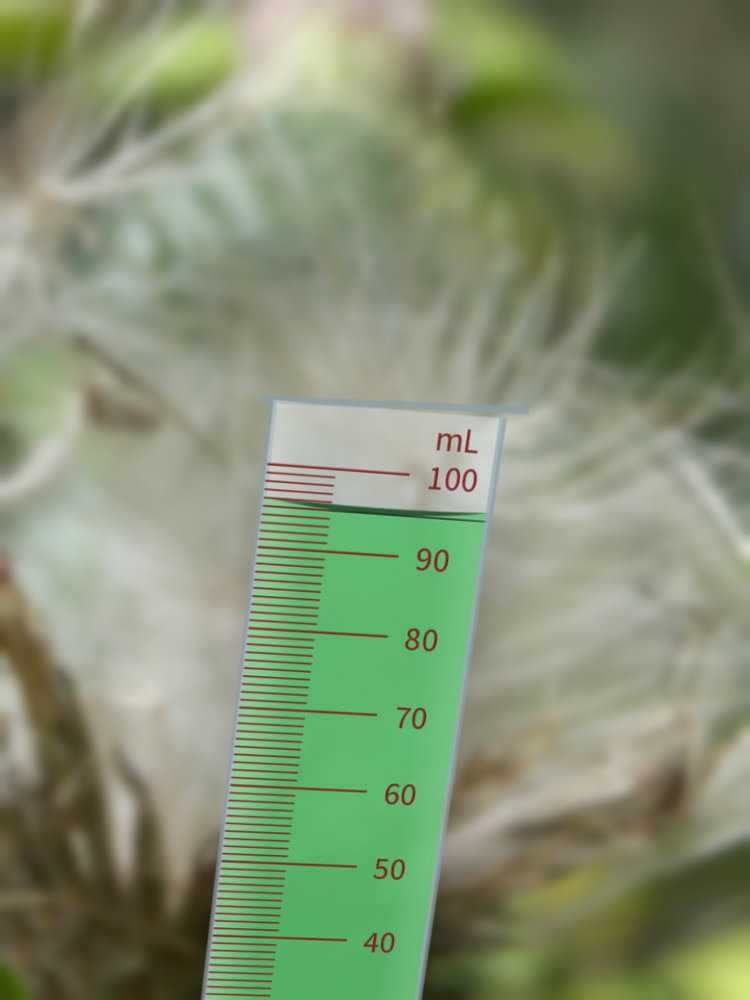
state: 95 mL
